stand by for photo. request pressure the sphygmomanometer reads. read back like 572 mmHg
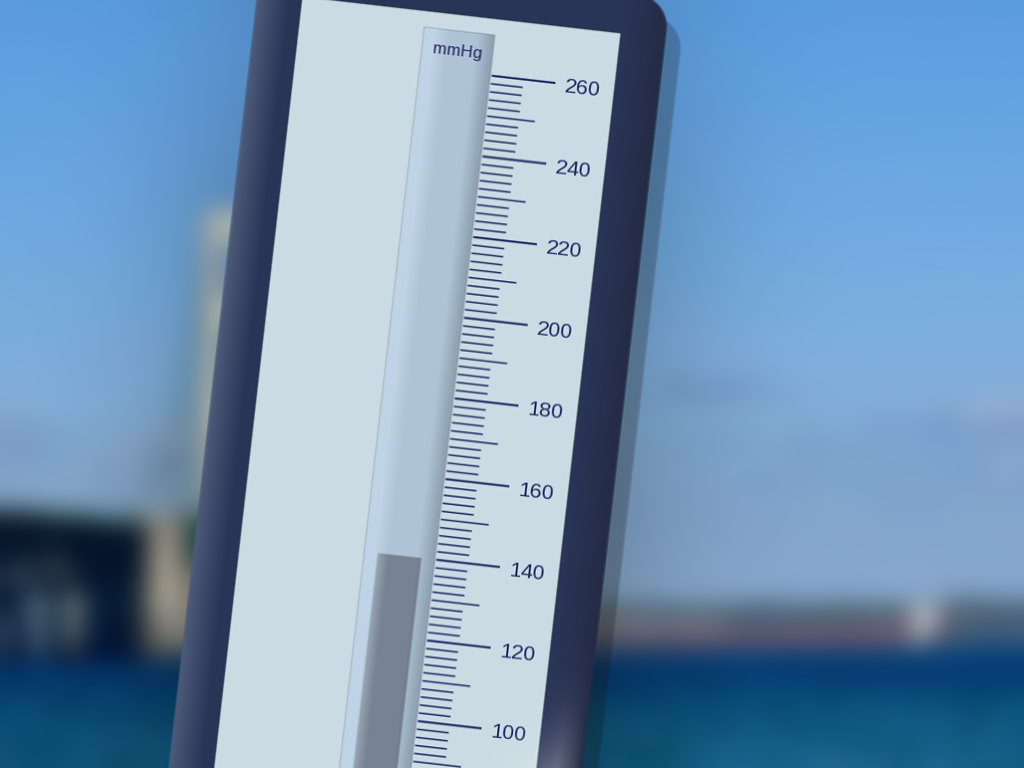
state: 140 mmHg
